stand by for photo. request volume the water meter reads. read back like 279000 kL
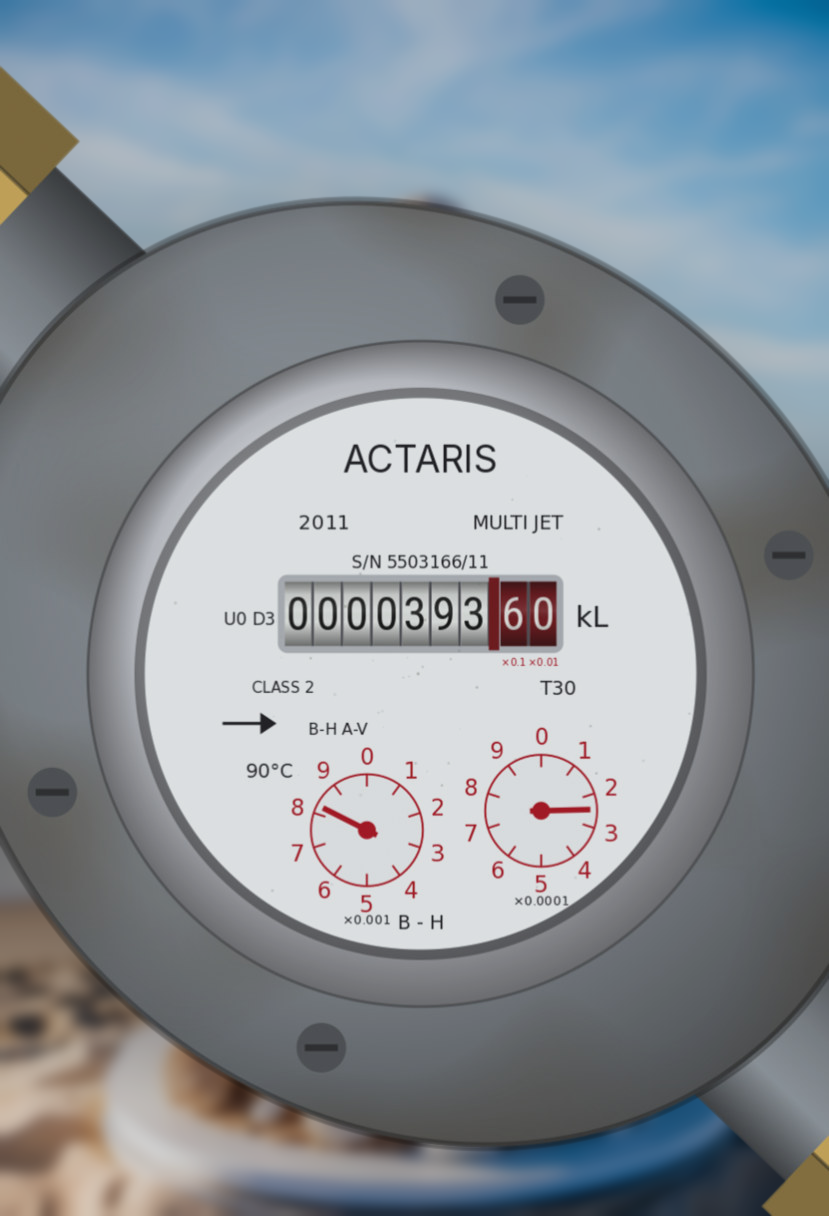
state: 393.6082 kL
